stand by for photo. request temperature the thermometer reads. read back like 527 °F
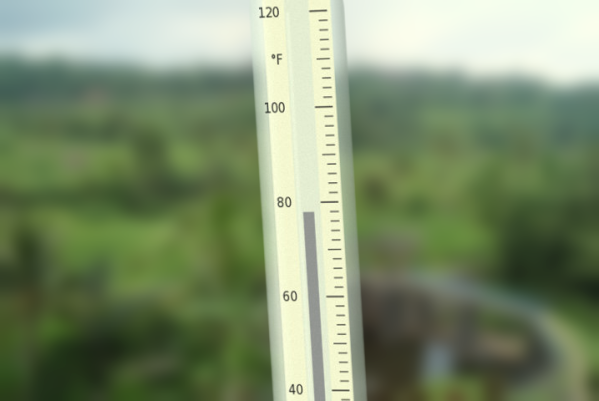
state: 78 °F
